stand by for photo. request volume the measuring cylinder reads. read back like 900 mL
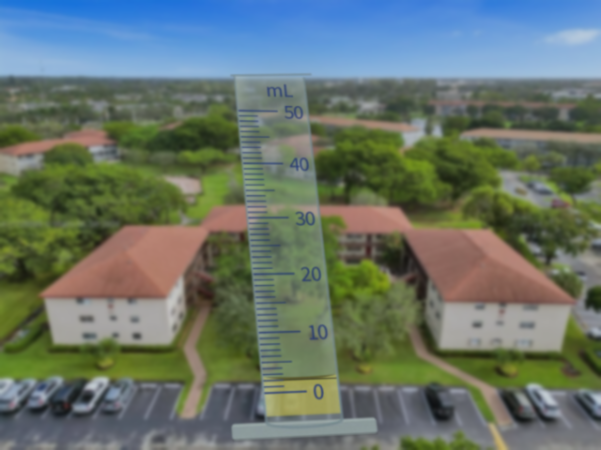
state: 2 mL
